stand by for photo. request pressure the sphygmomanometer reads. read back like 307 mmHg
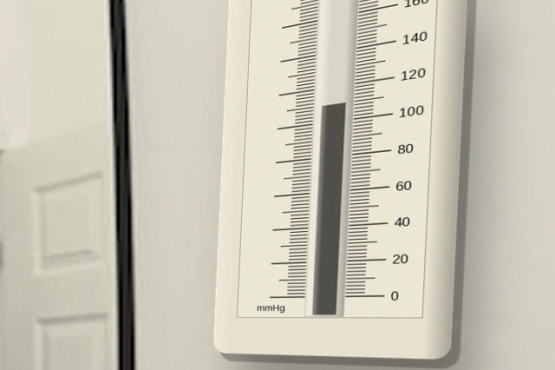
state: 110 mmHg
